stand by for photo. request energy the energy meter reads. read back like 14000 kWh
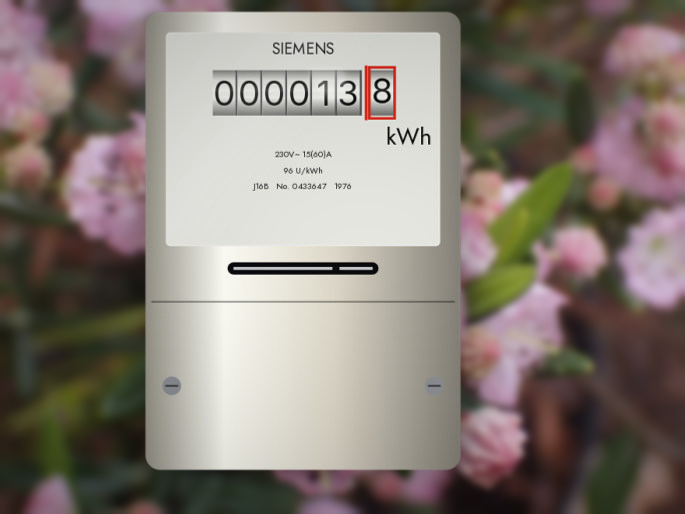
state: 13.8 kWh
